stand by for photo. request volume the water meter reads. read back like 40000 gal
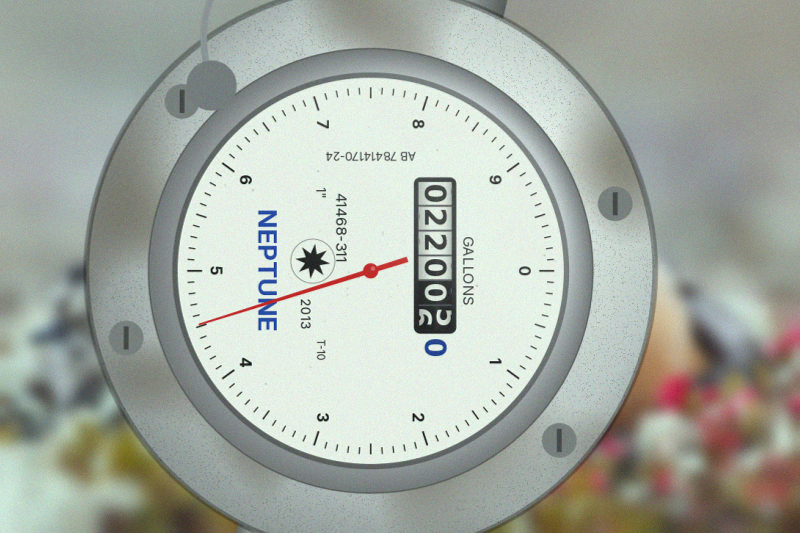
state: 220054.5 gal
